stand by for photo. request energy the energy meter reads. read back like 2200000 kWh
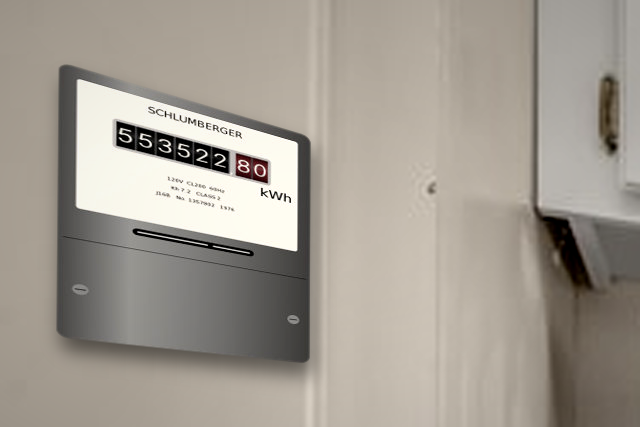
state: 553522.80 kWh
